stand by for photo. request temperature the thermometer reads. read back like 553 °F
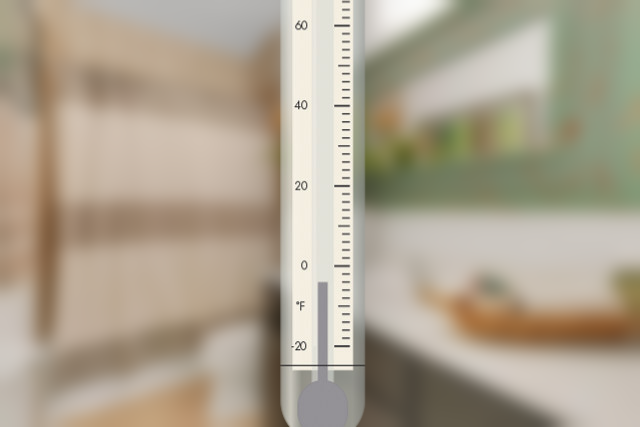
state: -4 °F
